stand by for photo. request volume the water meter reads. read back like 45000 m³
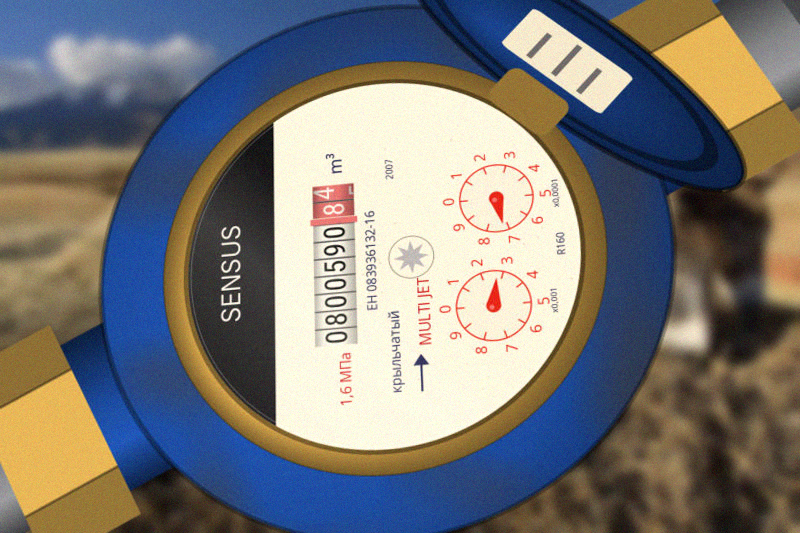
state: 800590.8427 m³
